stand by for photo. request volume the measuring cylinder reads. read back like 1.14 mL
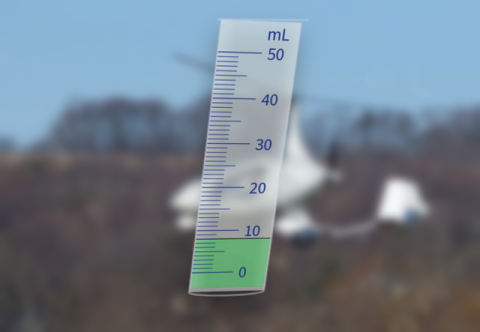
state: 8 mL
